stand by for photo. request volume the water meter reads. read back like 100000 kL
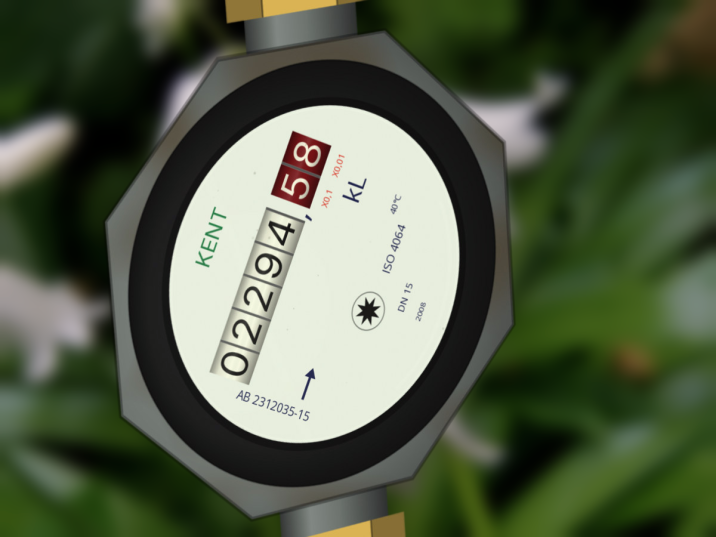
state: 2294.58 kL
